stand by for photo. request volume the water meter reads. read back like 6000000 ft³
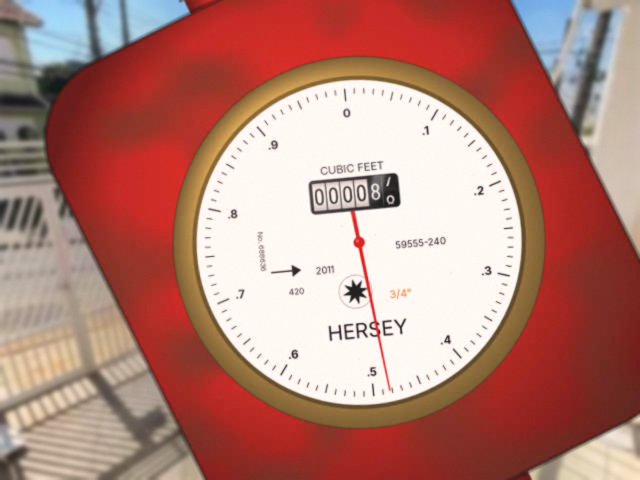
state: 87.48 ft³
